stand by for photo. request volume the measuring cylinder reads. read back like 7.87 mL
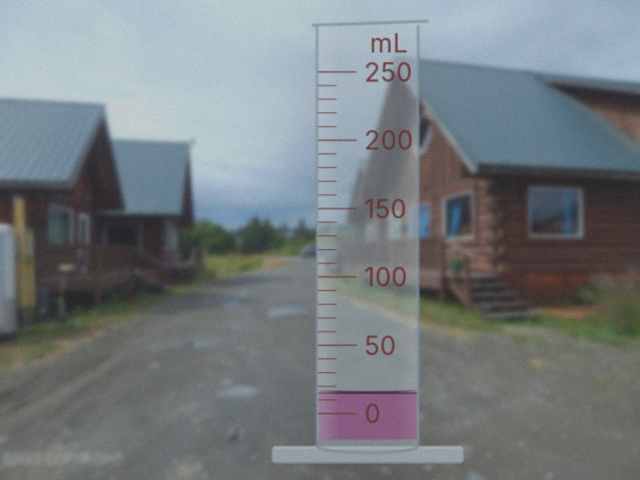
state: 15 mL
